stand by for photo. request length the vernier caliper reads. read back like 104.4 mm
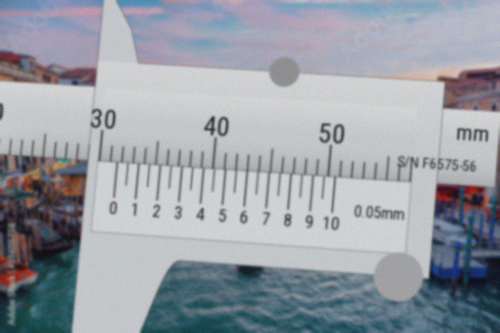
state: 31.6 mm
